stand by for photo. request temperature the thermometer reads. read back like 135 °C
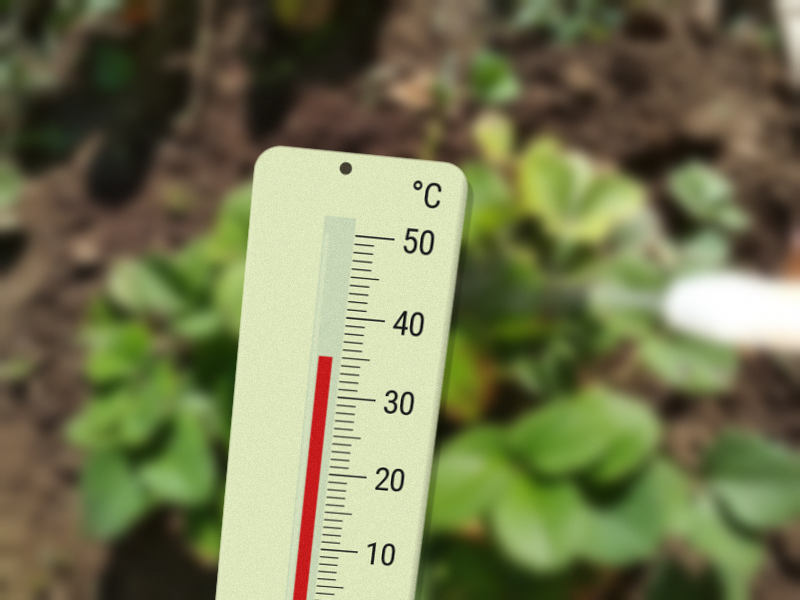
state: 35 °C
